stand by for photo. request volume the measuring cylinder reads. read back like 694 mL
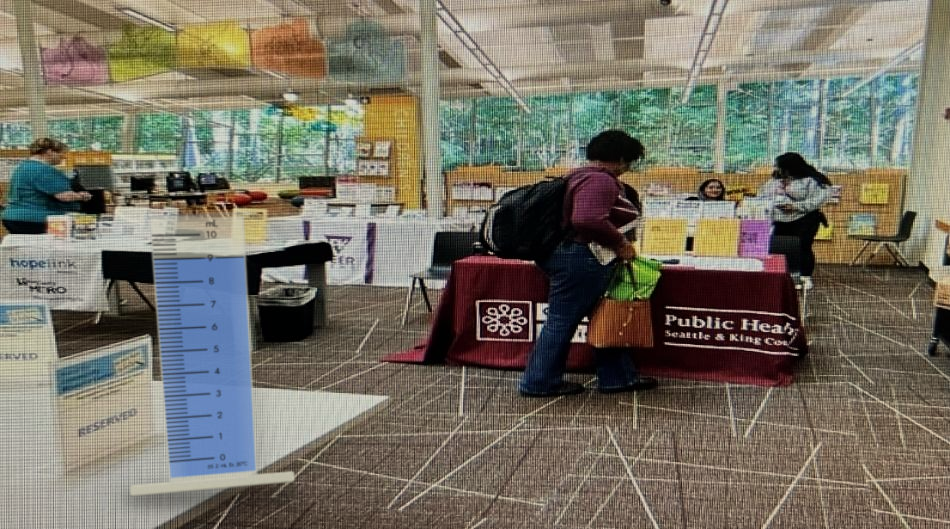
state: 9 mL
